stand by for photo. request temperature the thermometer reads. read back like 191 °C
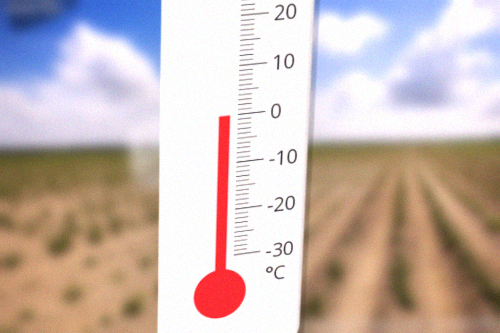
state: 0 °C
